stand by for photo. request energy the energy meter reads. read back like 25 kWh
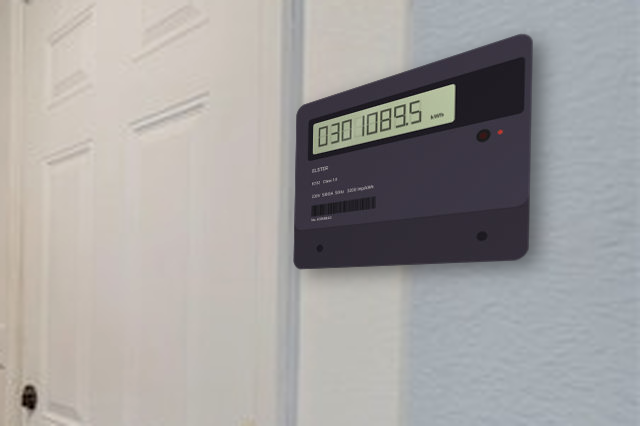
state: 301089.5 kWh
